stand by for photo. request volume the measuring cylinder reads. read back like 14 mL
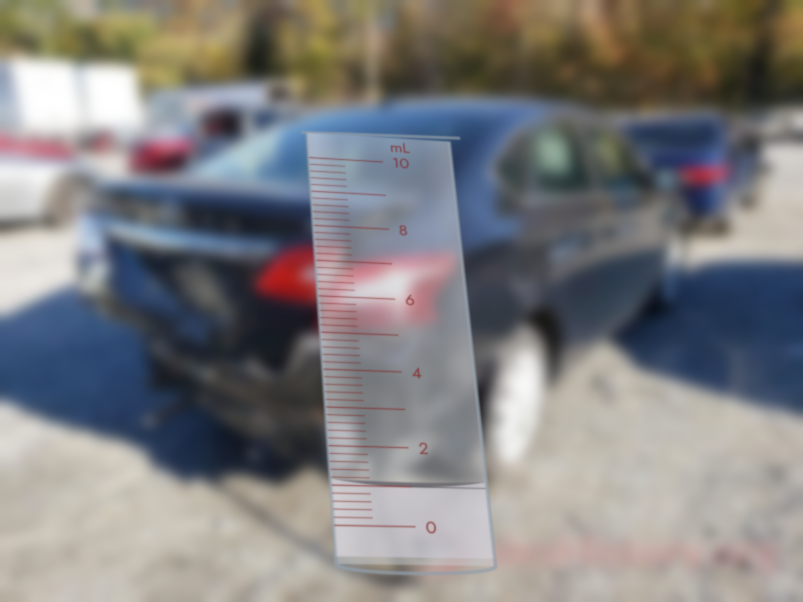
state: 1 mL
